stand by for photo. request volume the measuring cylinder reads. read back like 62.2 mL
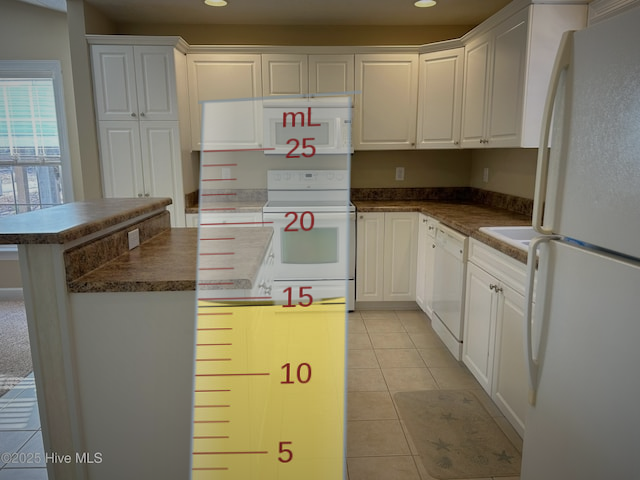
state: 14.5 mL
